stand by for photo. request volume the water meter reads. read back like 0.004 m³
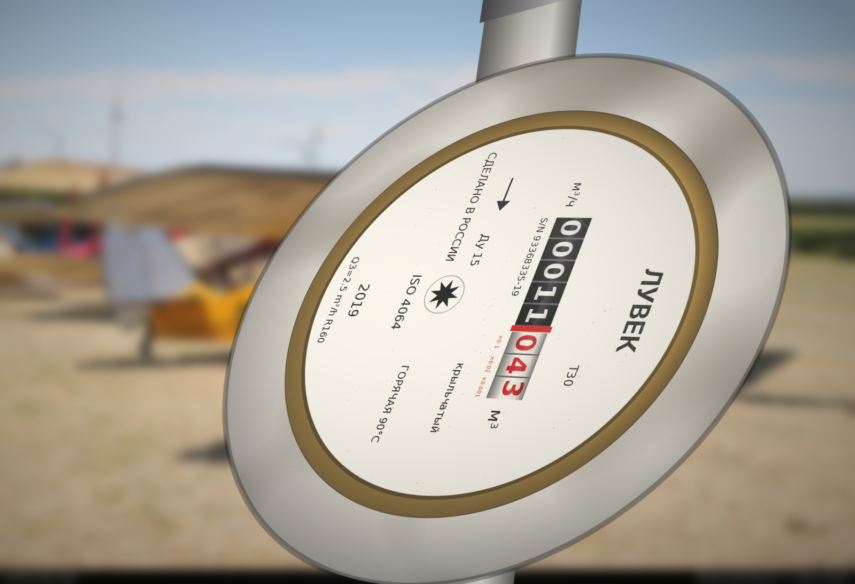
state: 11.043 m³
